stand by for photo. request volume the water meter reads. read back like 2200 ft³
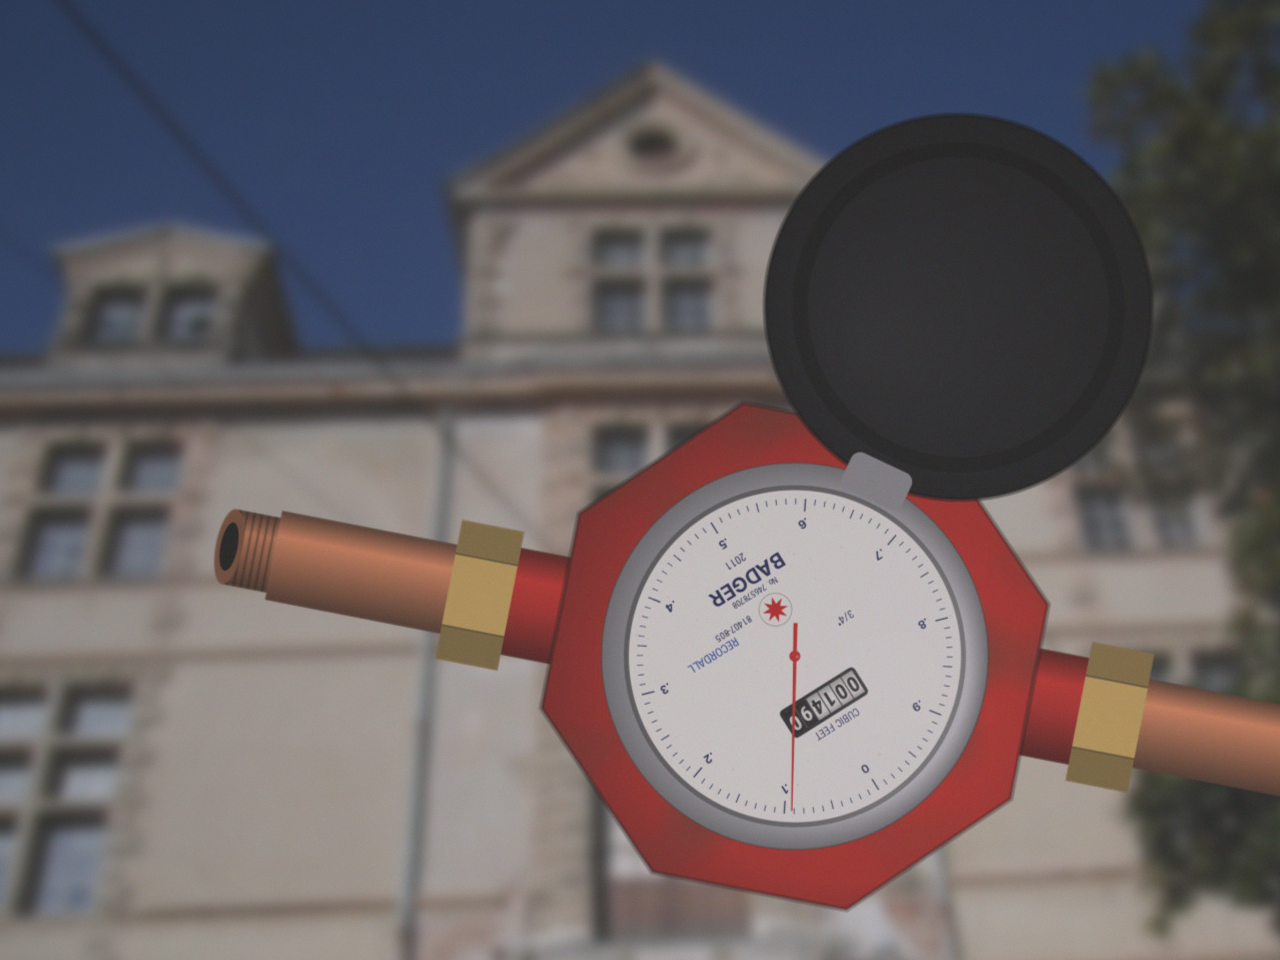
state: 1490.09 ft³
